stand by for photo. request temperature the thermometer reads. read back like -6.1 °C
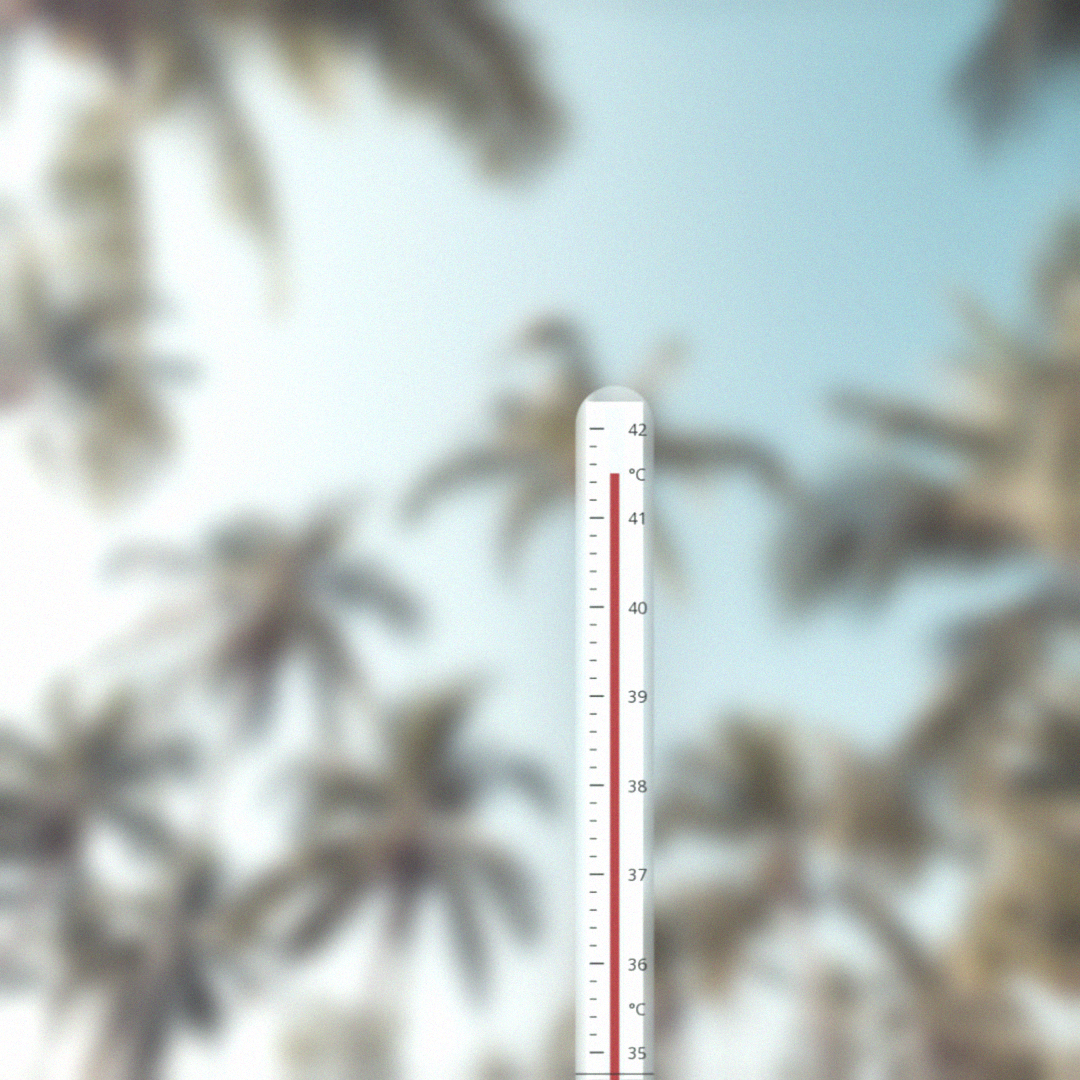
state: 41.5 °C
